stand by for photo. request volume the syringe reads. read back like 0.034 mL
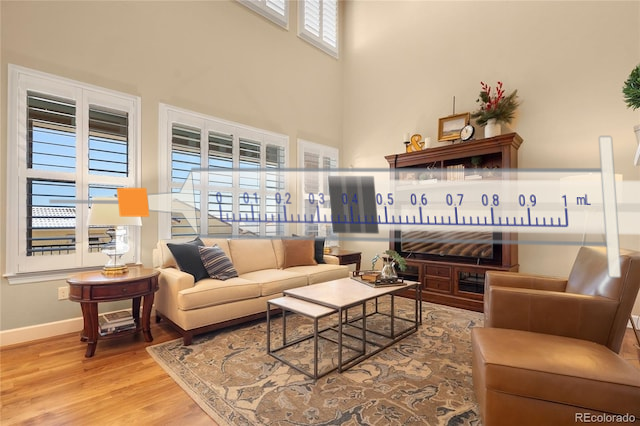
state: 0.34 mL
